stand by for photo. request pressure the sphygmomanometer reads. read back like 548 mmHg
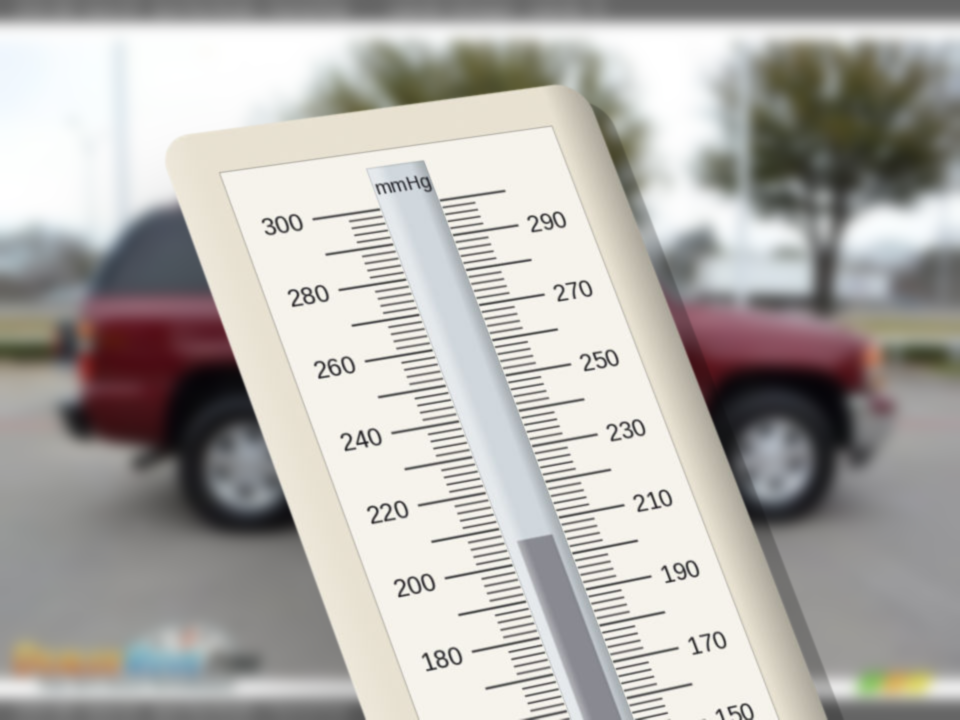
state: 206 mmHg
